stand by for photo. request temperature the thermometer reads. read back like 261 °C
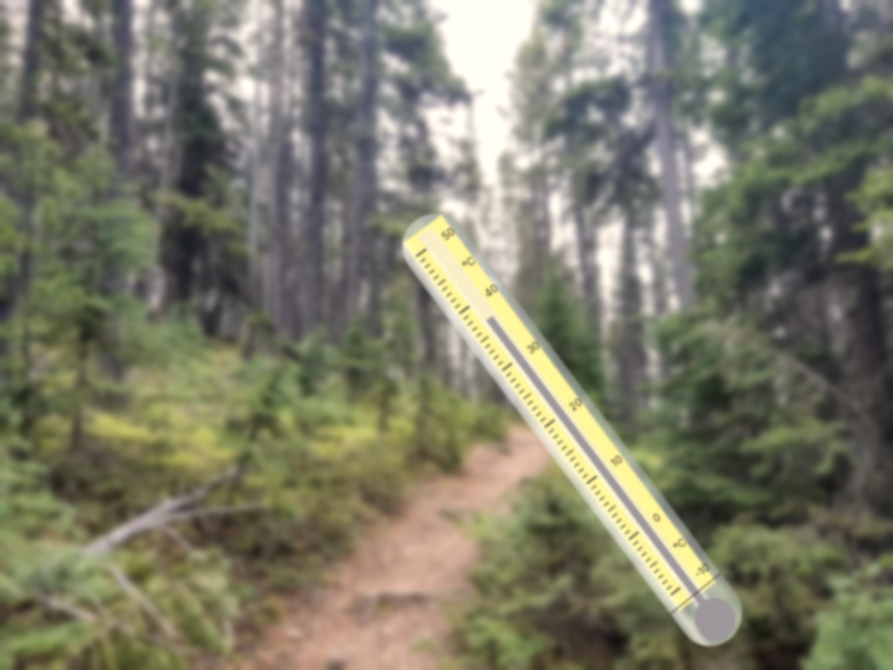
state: 37 °C
